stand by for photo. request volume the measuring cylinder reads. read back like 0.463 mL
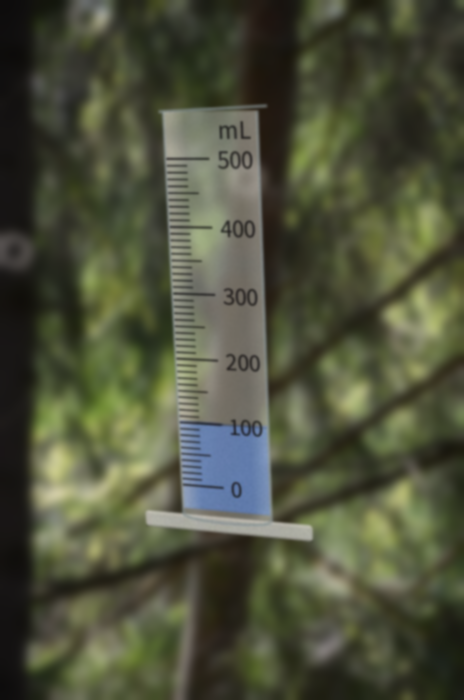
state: 100 mL
